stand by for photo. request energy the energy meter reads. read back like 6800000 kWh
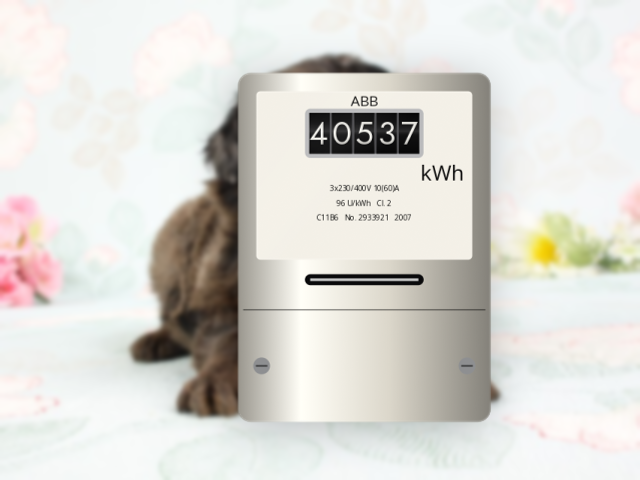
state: 40537 kWh
